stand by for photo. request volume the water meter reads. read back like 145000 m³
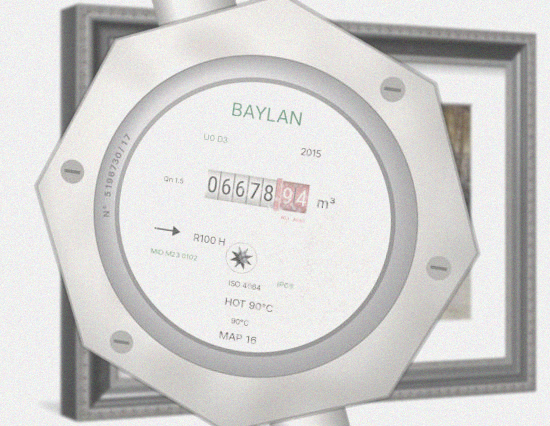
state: 6678.94 m³
